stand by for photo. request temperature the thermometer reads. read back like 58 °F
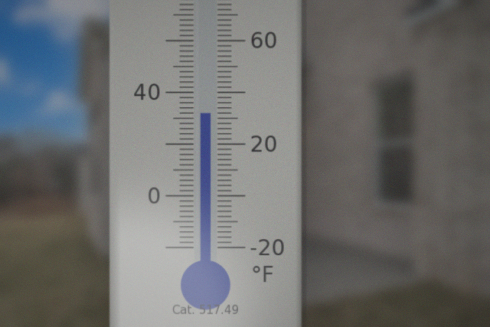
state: 32 °F
